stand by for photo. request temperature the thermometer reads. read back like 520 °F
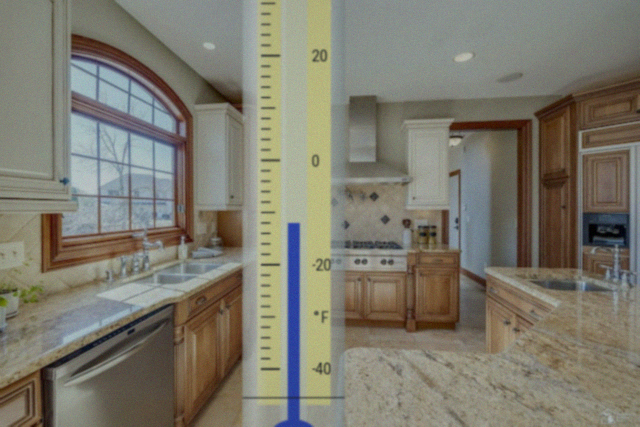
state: -12 °F
